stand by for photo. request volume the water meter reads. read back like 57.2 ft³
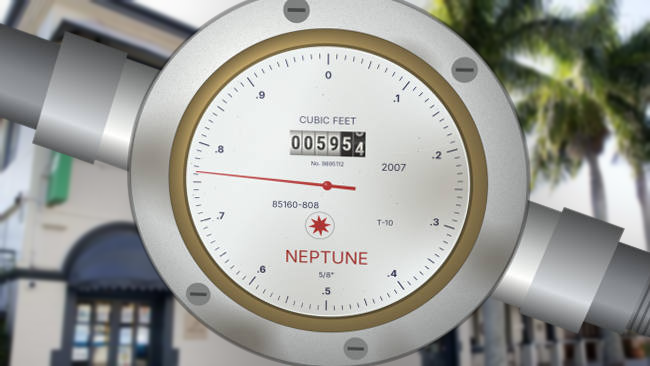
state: 5953.76 ft³
